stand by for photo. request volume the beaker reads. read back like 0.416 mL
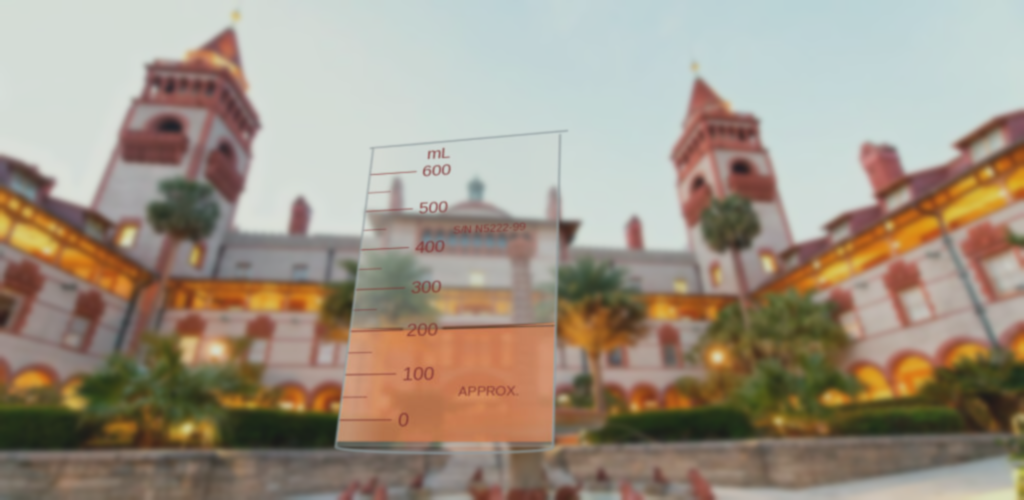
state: 200 mL
